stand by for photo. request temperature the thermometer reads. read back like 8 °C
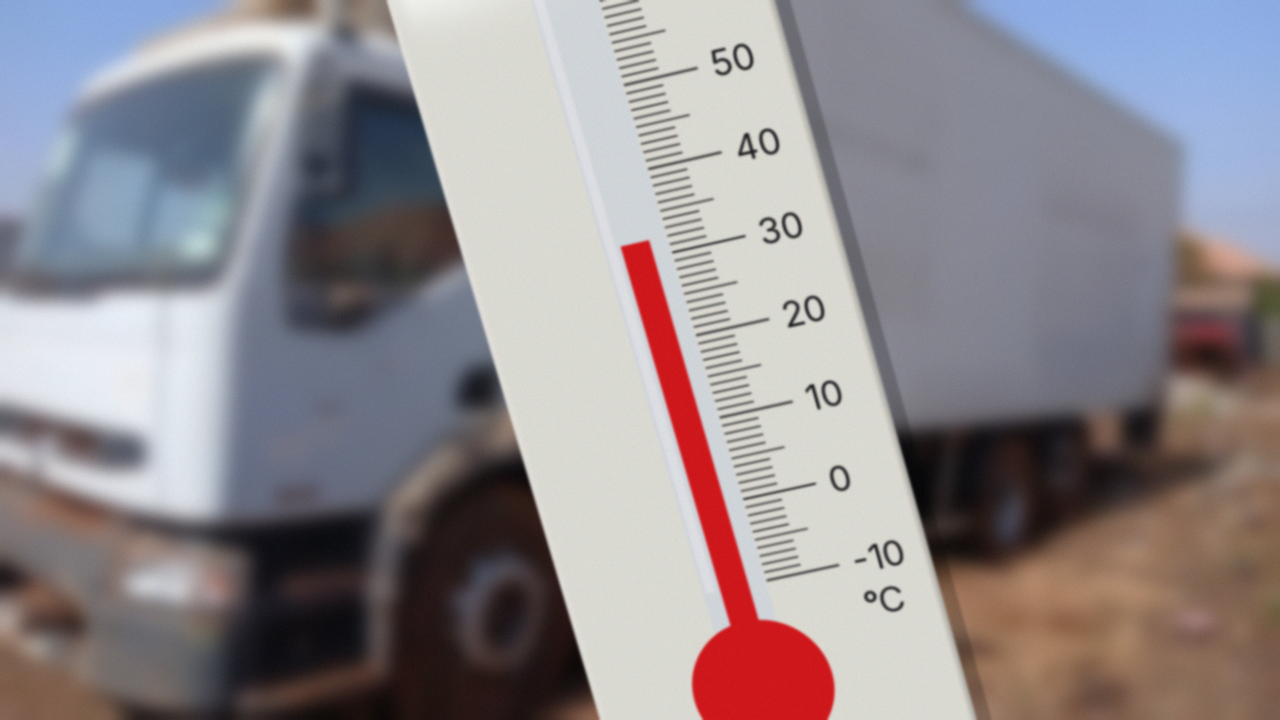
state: 32 °C
